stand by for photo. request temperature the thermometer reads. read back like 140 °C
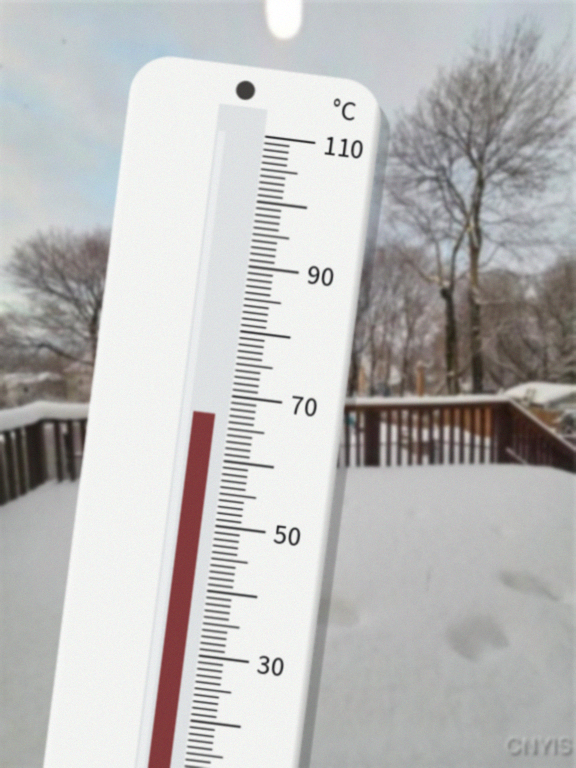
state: 67 °C
